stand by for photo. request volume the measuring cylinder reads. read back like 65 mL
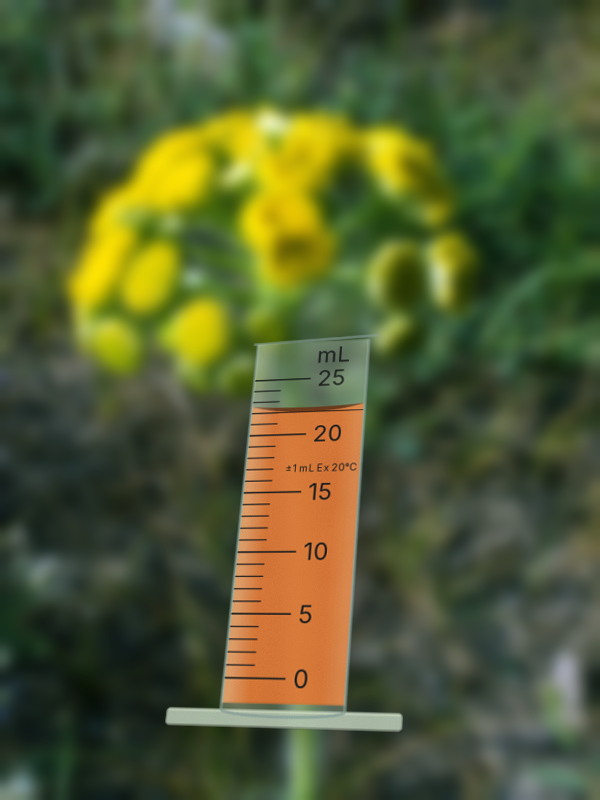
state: 22 mL
